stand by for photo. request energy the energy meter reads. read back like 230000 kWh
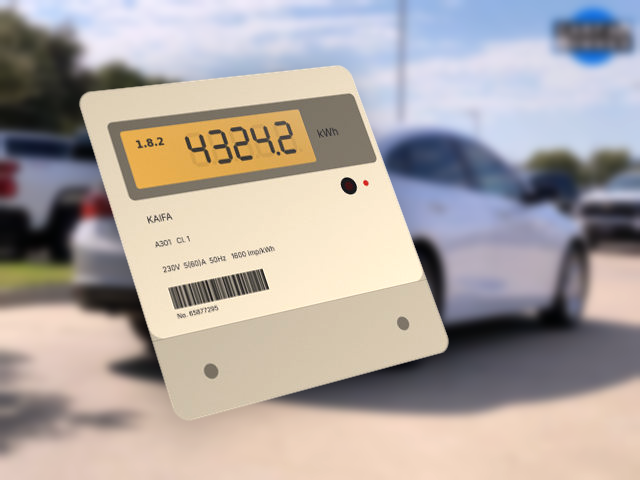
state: 4324.2 kWh
